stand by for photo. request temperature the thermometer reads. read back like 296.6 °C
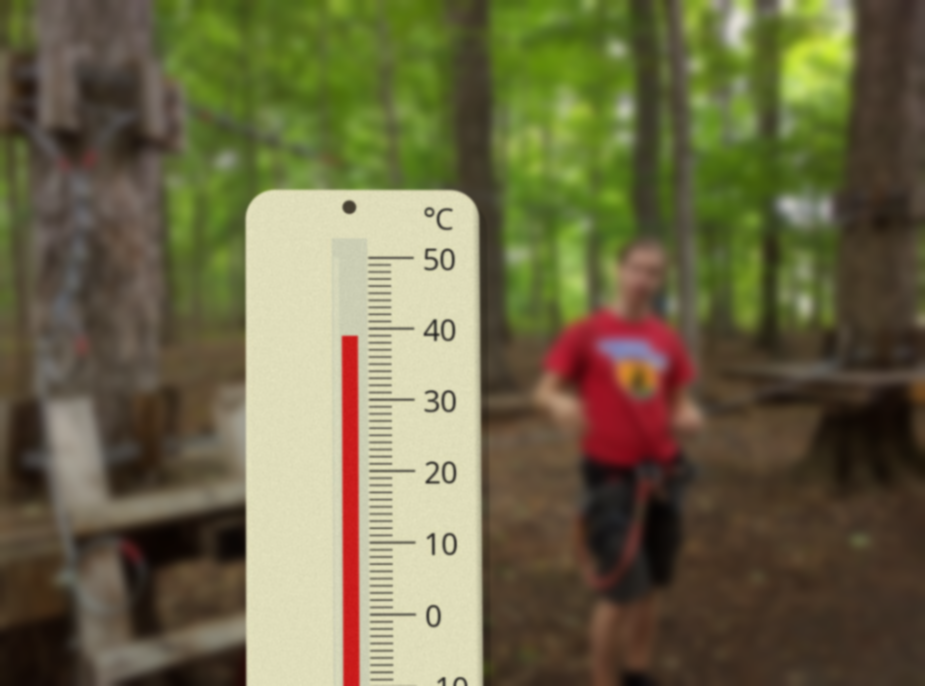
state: 39 °C
